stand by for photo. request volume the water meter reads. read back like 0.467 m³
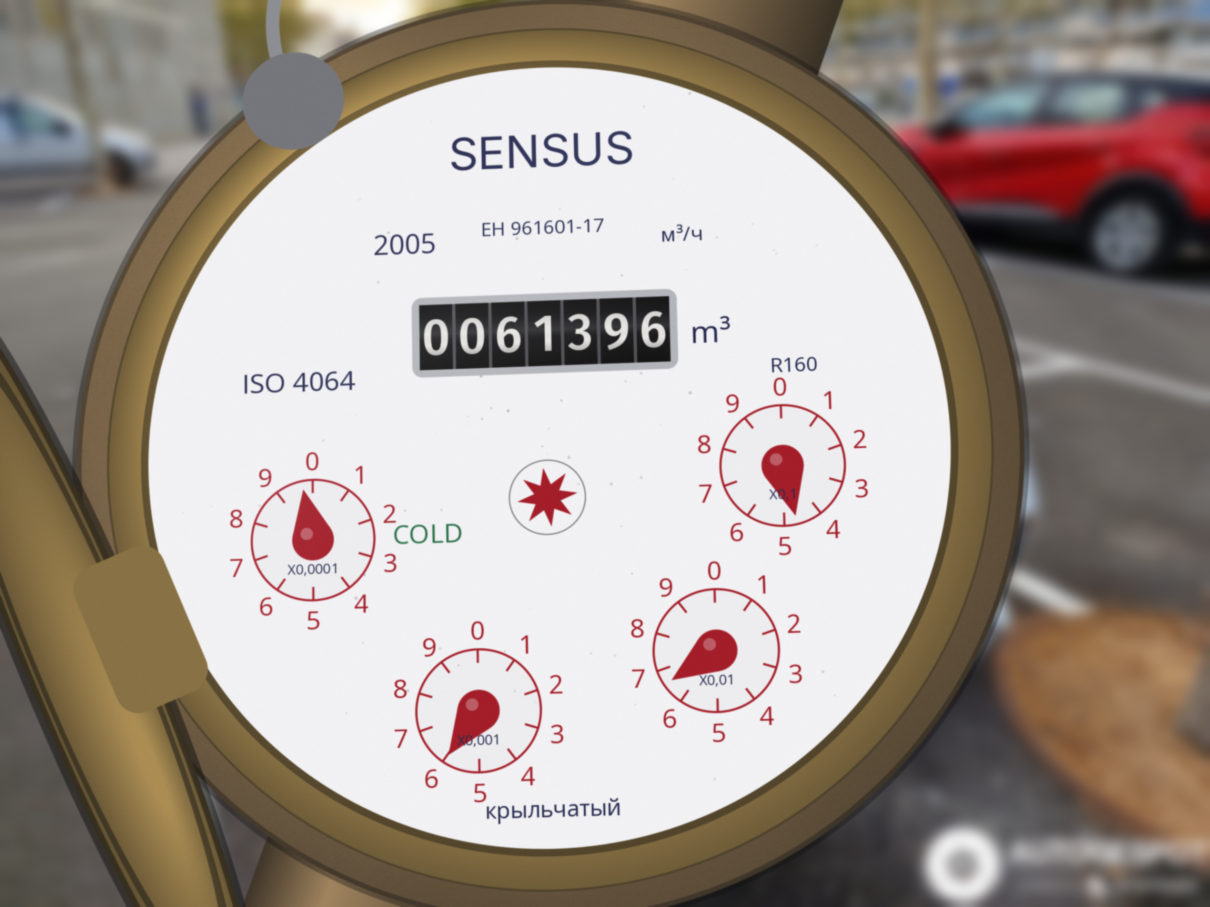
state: 61396.4659 m³
